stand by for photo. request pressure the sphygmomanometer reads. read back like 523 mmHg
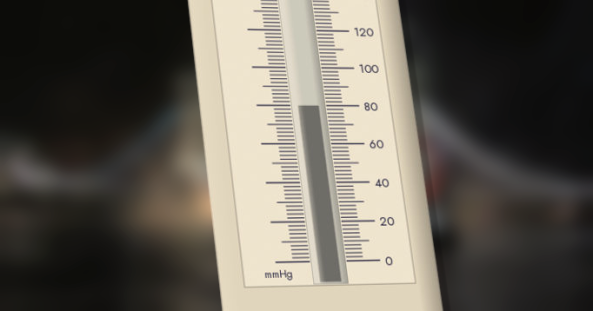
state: 80 mmHg
